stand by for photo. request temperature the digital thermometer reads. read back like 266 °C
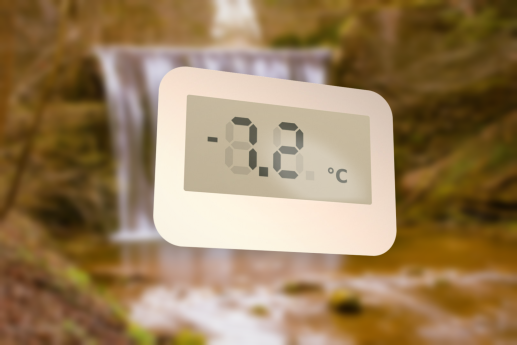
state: -7.2 °C
